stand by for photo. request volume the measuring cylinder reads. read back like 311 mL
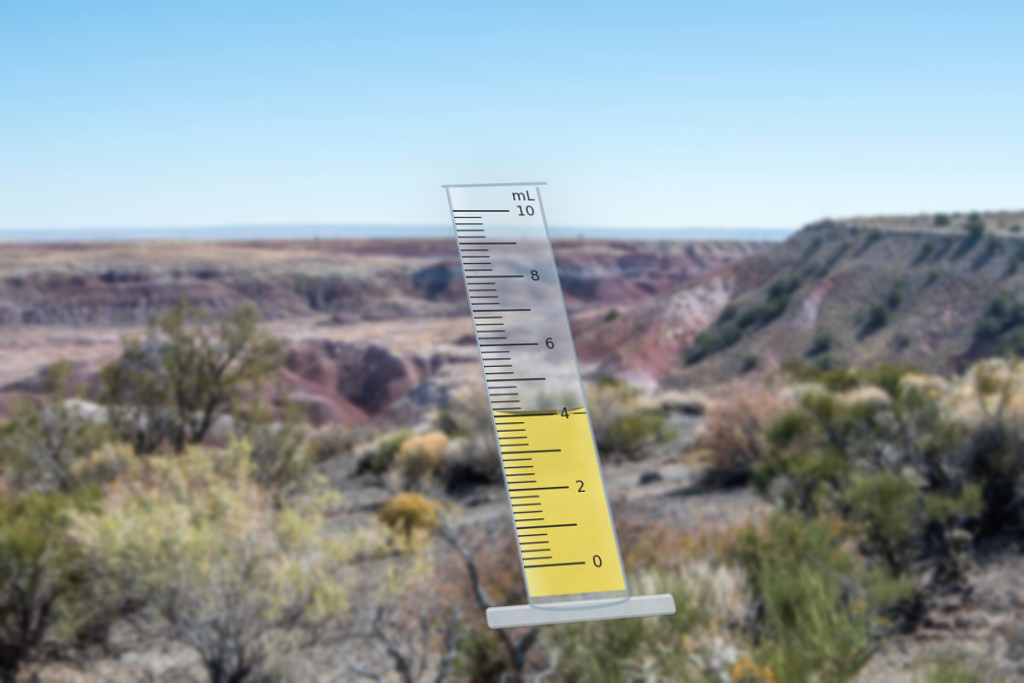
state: 4 mL
